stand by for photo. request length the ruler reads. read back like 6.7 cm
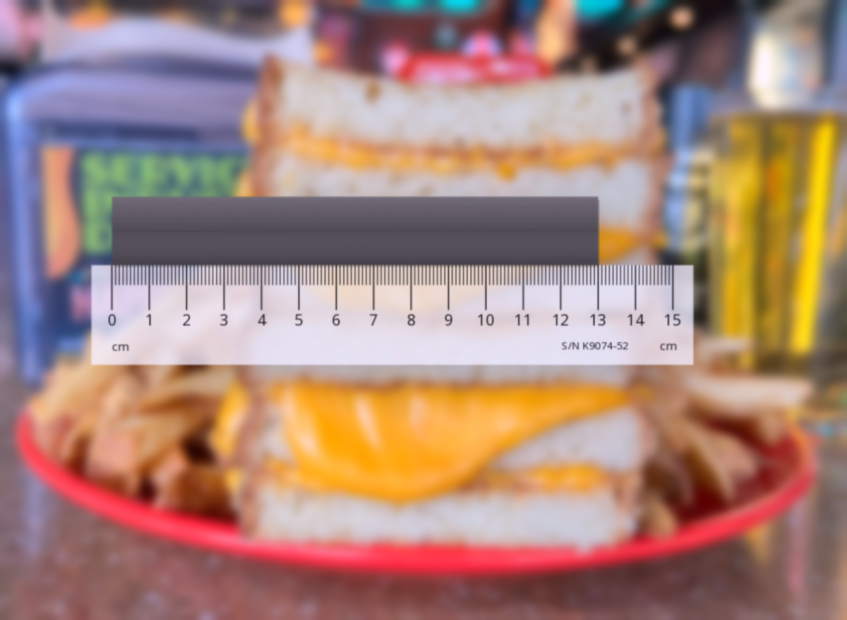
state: 13 cm
